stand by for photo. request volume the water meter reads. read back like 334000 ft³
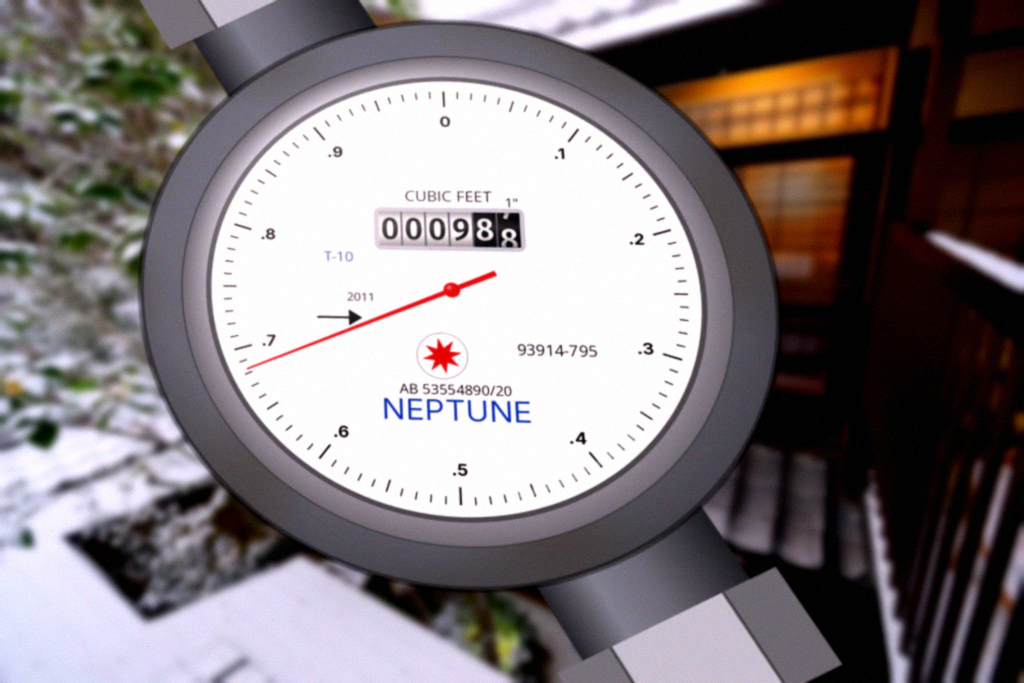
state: 987.68 ft³
